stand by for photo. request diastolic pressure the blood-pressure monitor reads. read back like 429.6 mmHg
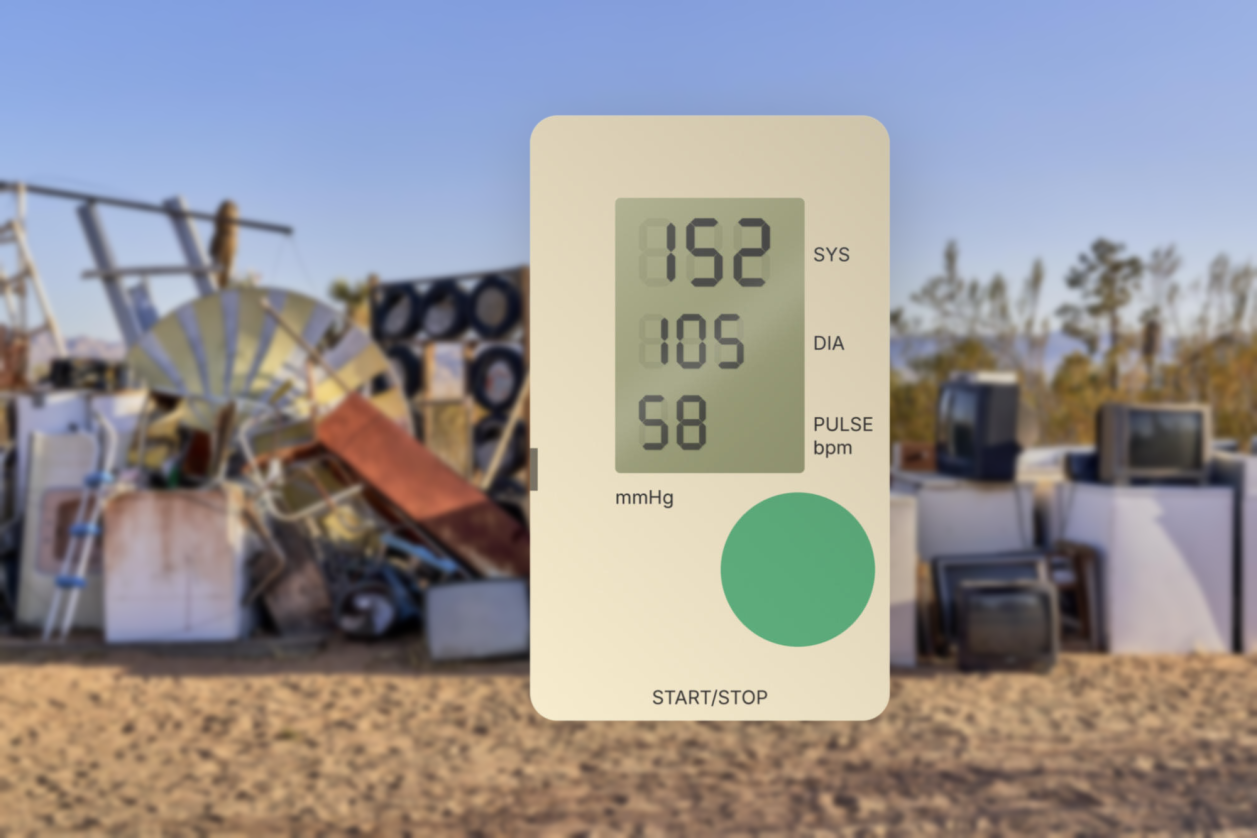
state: 105 mmHg
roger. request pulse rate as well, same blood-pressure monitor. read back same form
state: 58 bpm
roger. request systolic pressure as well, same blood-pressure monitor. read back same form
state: 152 mmHg
